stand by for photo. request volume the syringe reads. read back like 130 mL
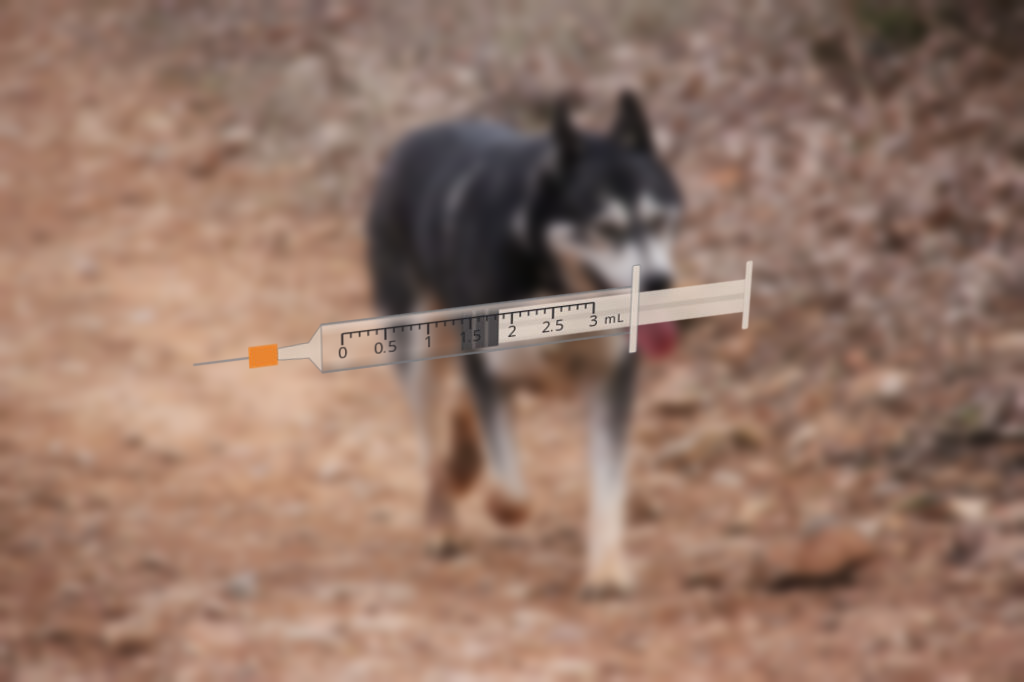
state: 1.4 mL
